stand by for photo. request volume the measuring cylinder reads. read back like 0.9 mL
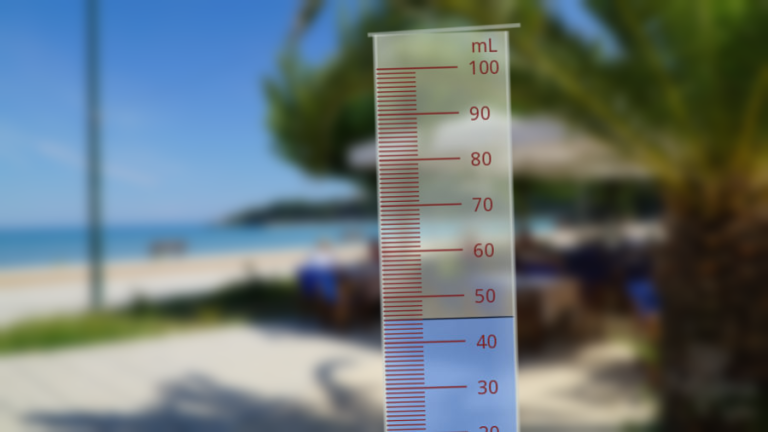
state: 45 mL
